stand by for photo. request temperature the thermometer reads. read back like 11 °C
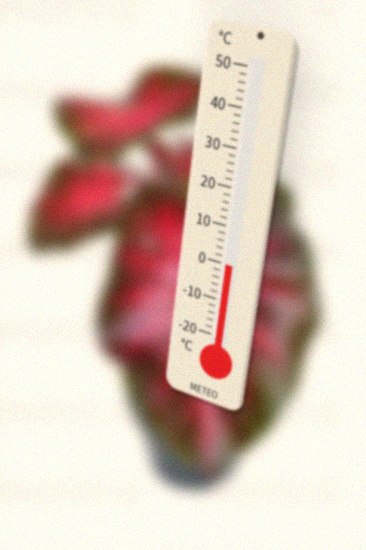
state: 0 °C
